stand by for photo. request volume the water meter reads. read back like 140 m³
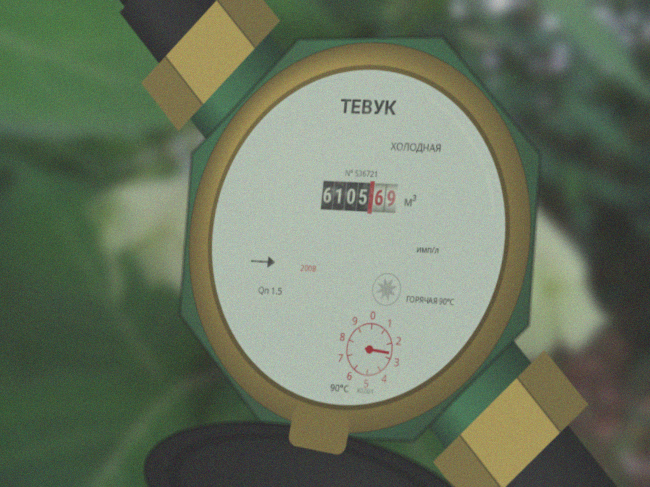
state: 6105.692 m³
